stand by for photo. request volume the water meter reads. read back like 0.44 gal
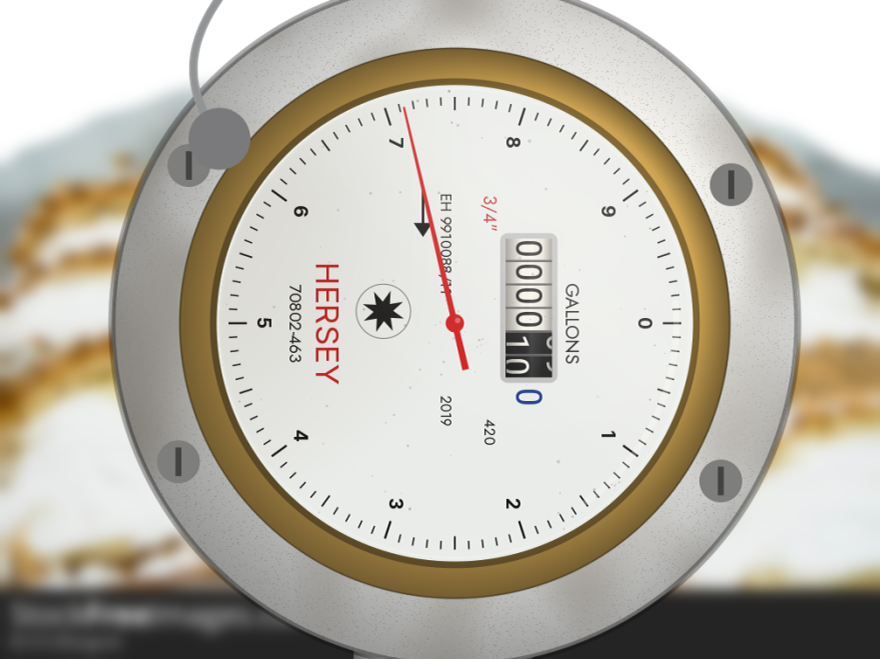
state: 97.1 gal
